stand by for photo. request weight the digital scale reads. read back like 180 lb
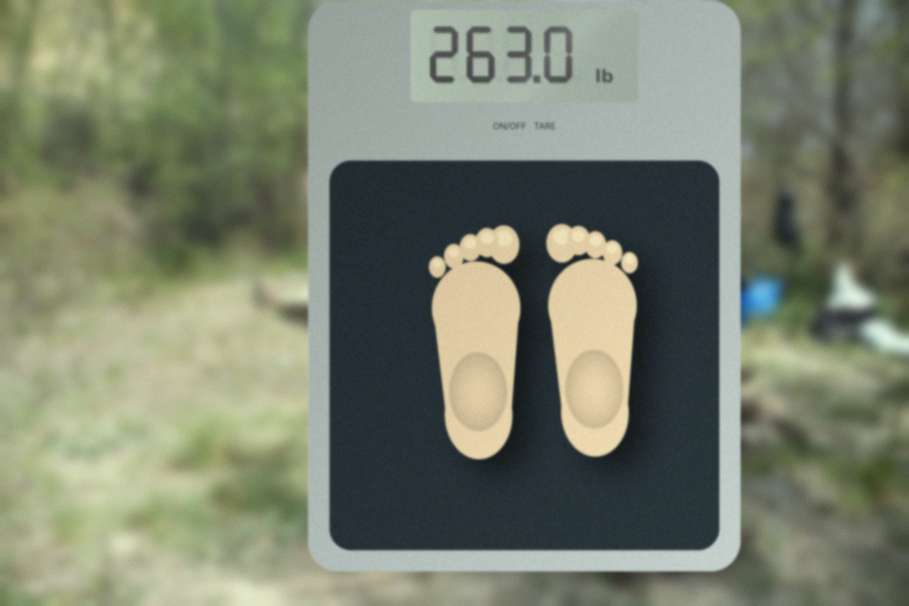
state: 263.0 lb
